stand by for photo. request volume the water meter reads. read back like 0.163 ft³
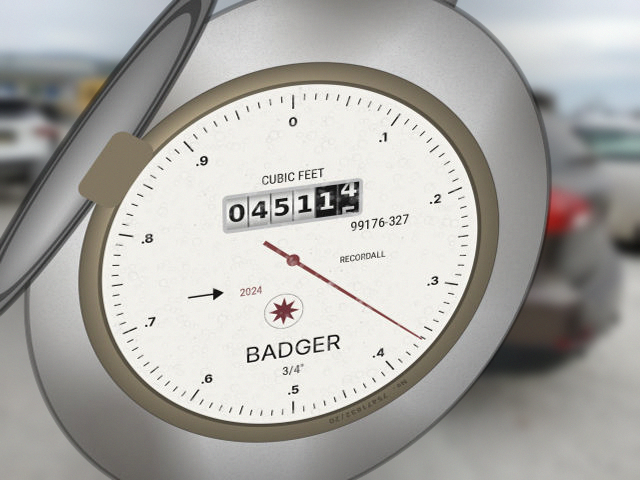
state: 45114.36 ft³
